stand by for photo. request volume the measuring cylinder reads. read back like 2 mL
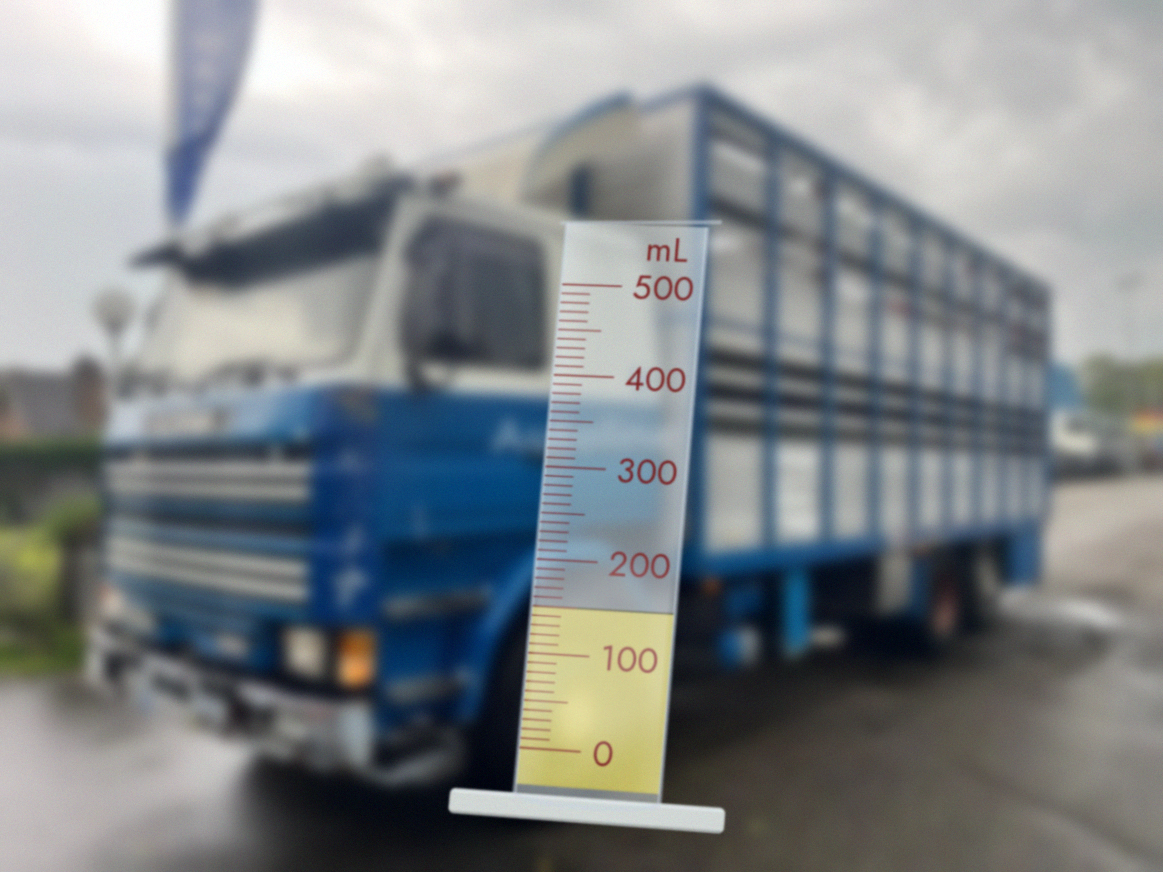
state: 150 mL
